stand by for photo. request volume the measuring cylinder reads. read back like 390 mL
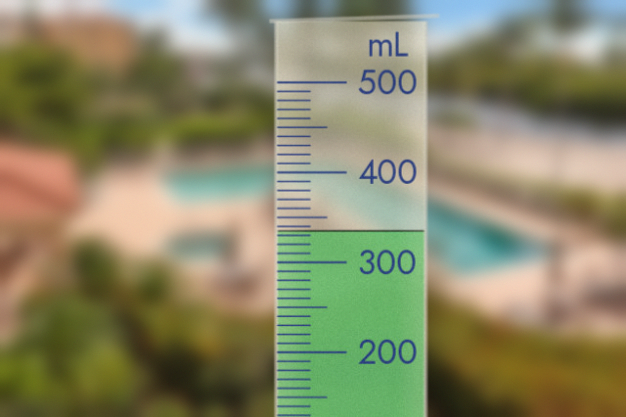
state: 335 mL
